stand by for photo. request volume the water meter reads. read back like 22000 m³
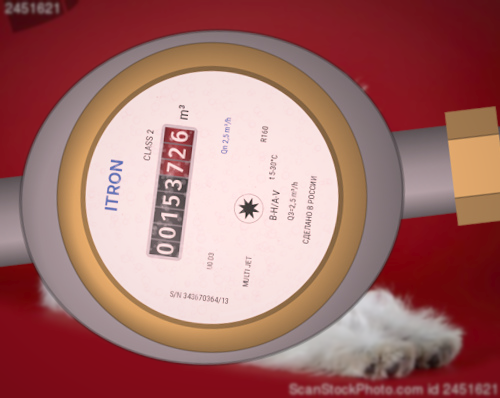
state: 153.726 m³
